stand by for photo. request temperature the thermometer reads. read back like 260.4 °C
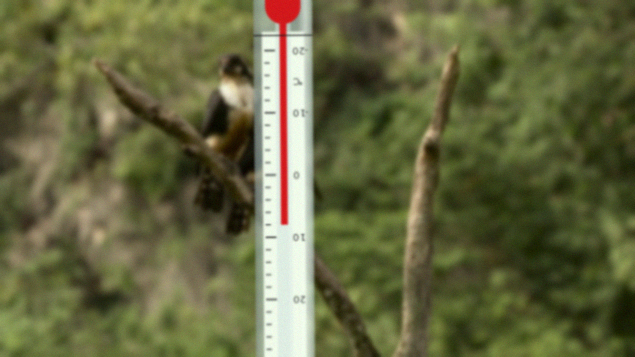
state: 8 °C
